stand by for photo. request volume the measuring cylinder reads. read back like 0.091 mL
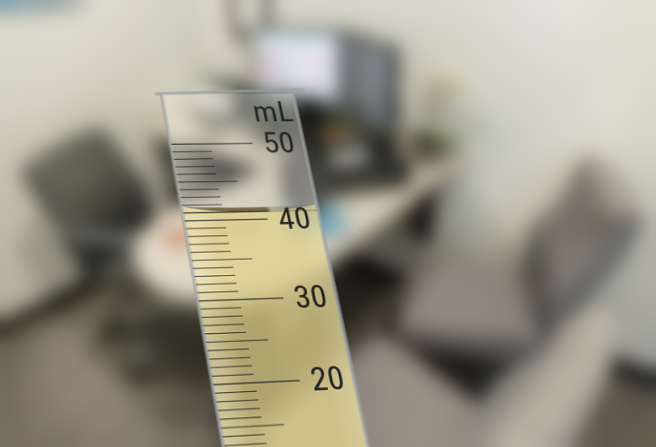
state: 41 mL
